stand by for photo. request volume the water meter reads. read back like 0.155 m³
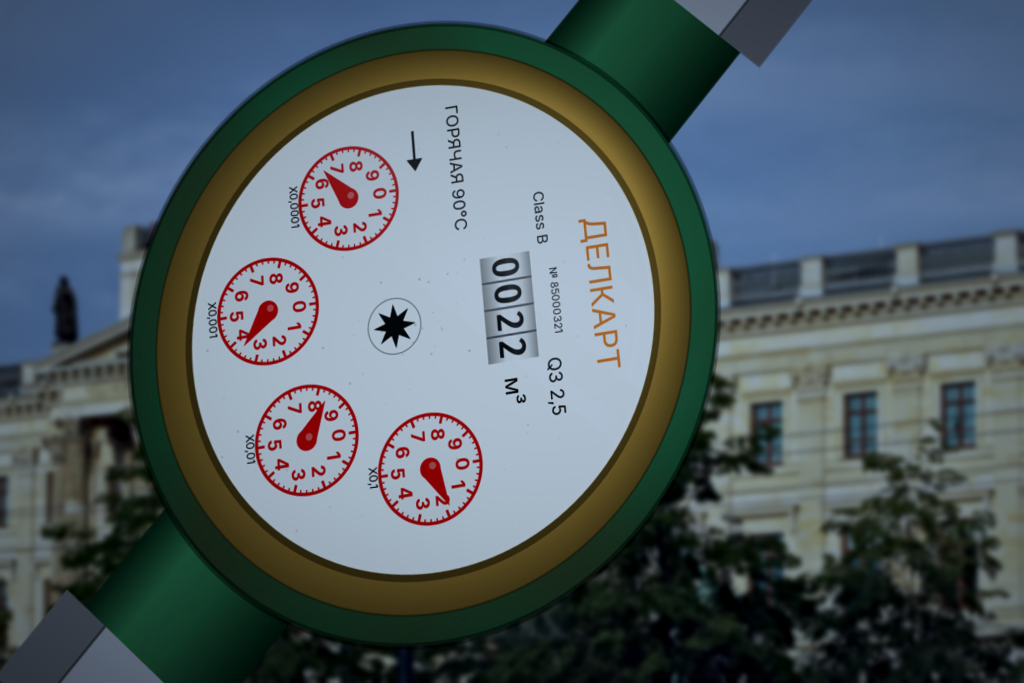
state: 22.1836 m³
